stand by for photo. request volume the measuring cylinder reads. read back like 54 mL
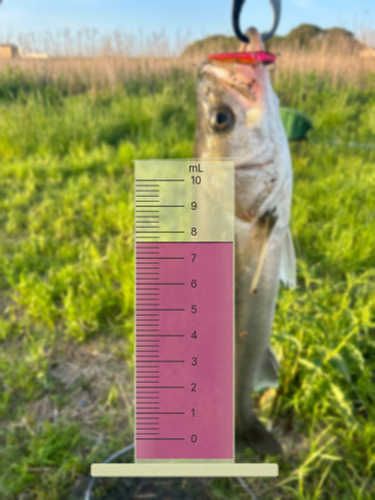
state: 7.6 mL
